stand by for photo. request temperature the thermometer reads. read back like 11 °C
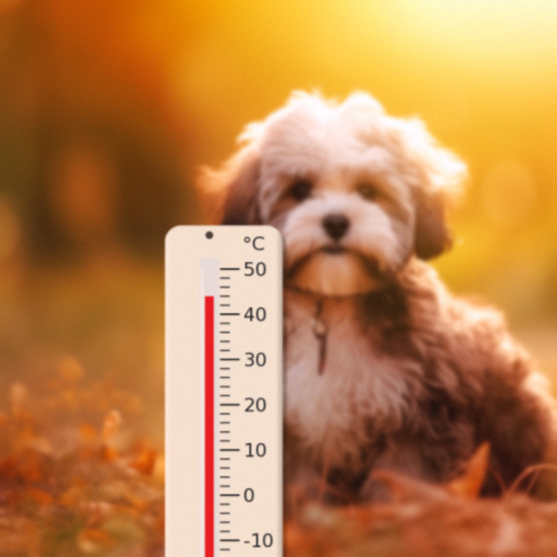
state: 44 °C
